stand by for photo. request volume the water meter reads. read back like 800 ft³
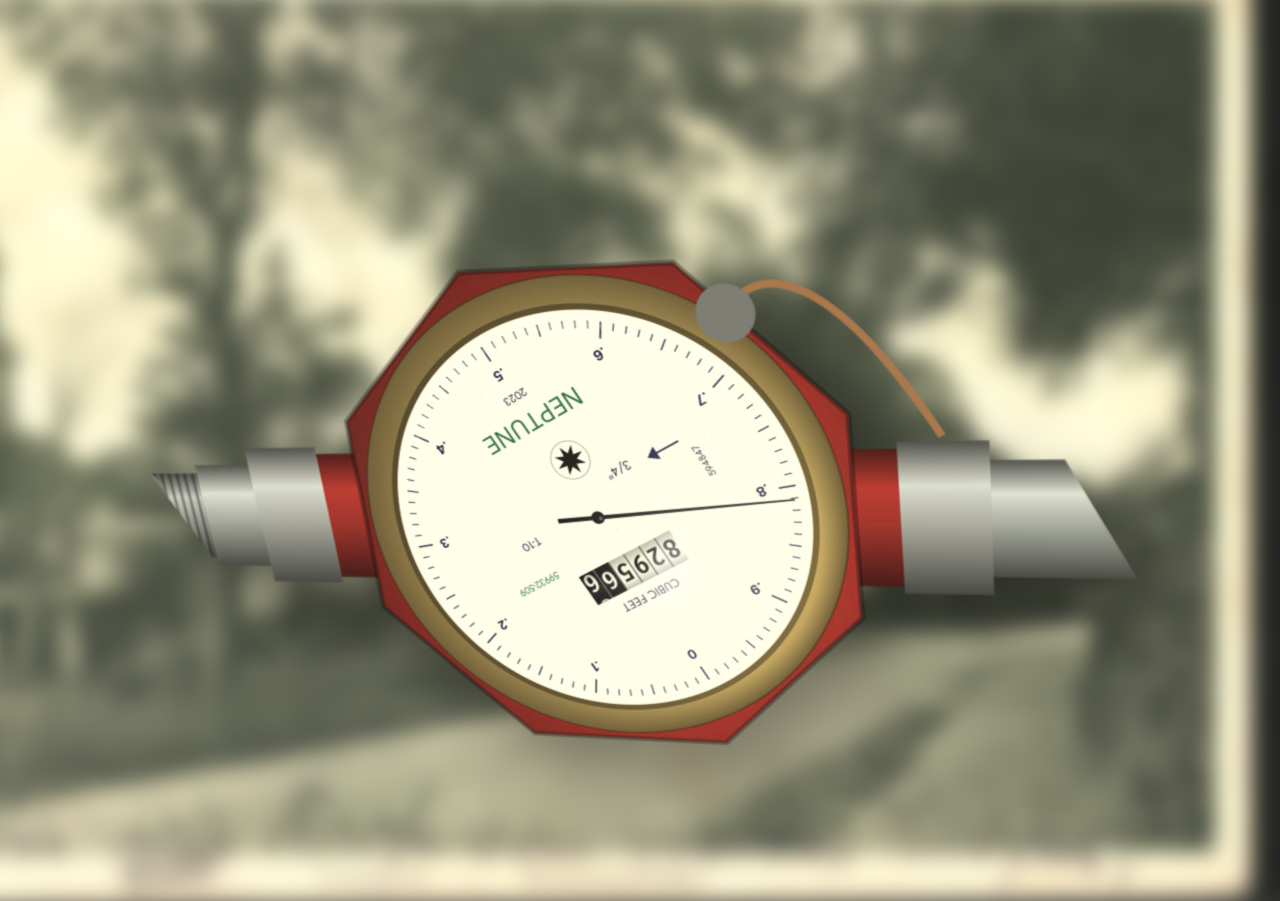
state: 829565.81 ft³
